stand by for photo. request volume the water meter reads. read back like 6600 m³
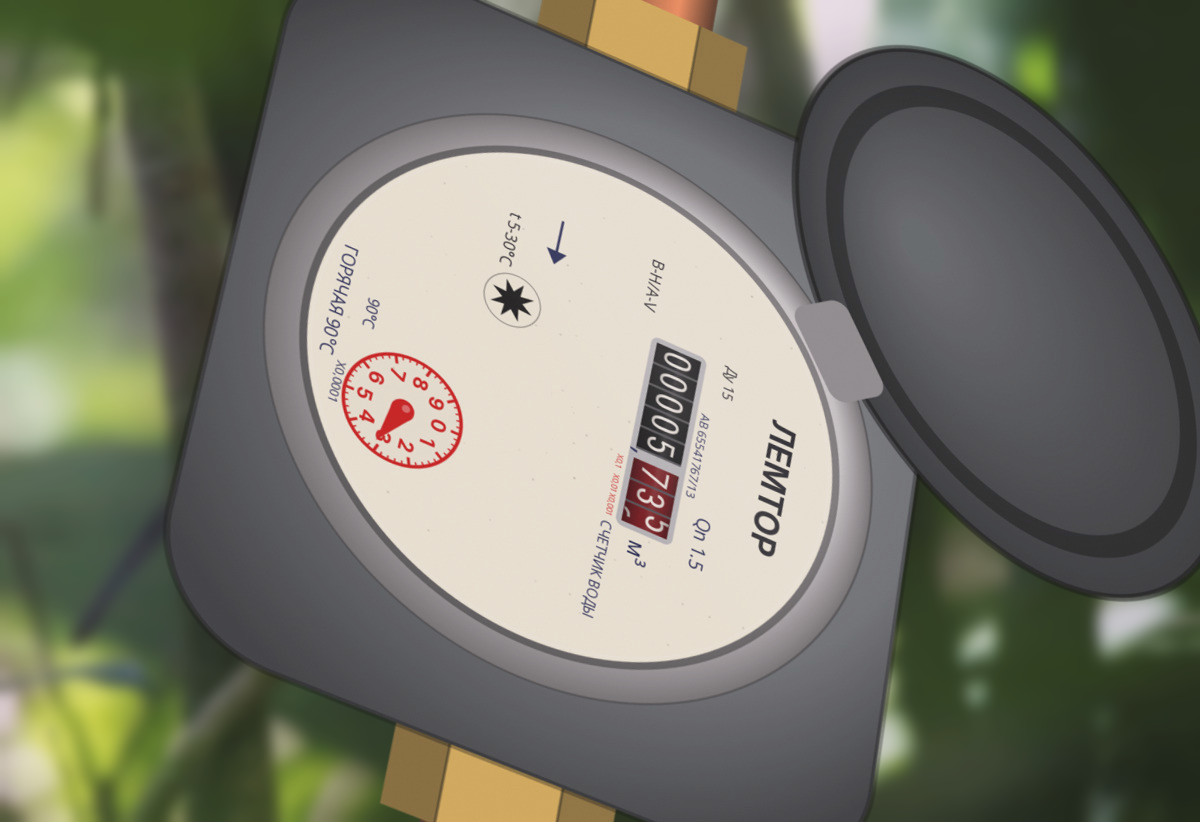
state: 5.7353 m³
